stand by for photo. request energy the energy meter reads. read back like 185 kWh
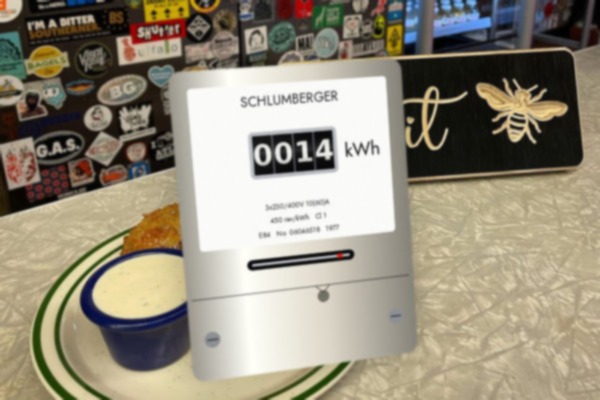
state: 14 kWh
